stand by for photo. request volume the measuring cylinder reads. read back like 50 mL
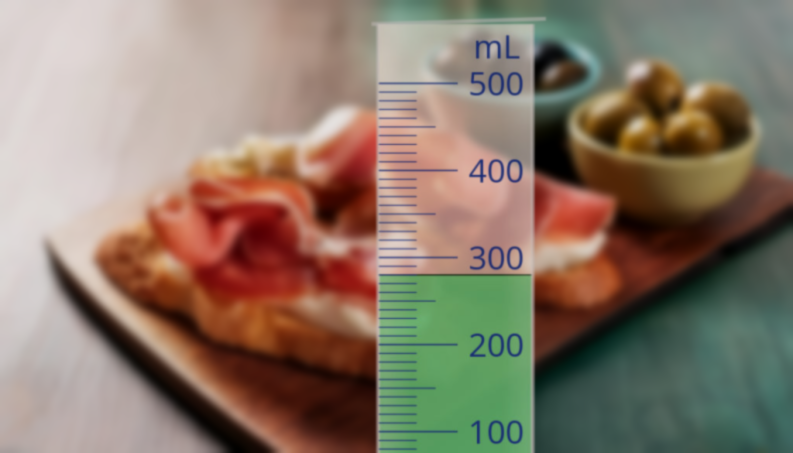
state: 280 mL
